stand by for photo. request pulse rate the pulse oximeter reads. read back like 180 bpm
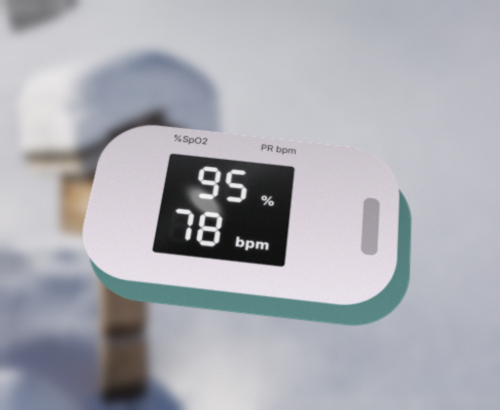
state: 78 bpm
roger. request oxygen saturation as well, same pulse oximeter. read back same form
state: 95 %
